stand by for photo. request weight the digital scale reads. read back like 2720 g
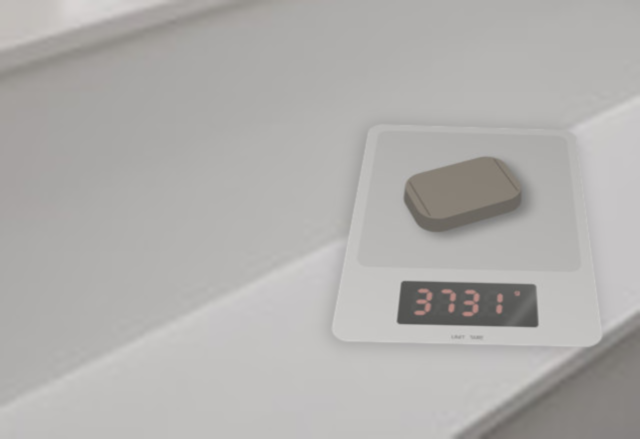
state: 3731 g
